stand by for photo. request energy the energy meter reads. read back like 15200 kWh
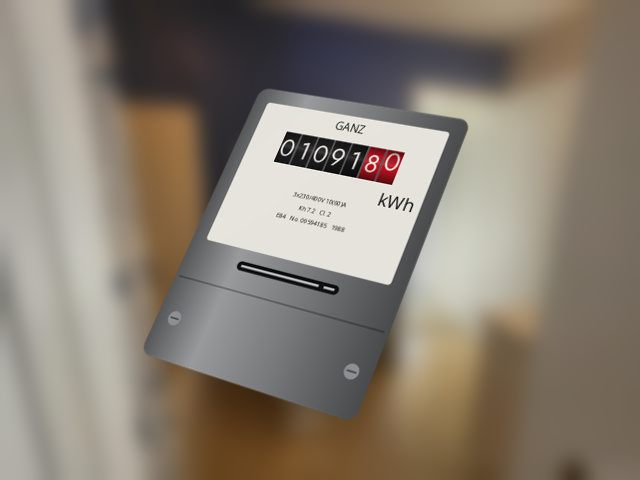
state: 1091.80 kWh
